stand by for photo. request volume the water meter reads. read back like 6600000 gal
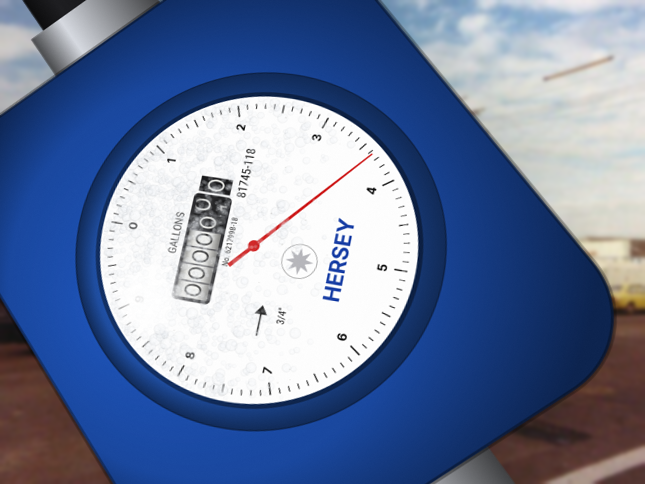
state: 3.6 gal
